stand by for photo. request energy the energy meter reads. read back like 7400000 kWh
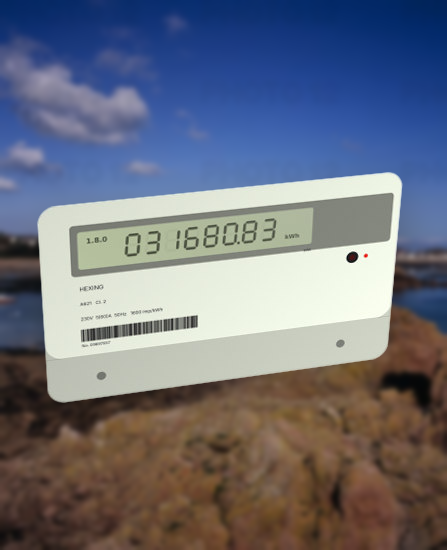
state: 31680.83 kWh
